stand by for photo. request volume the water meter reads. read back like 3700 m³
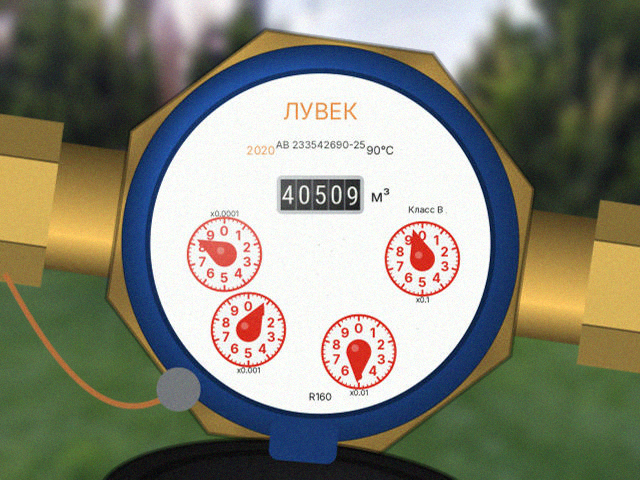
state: 40508.9508 m³
